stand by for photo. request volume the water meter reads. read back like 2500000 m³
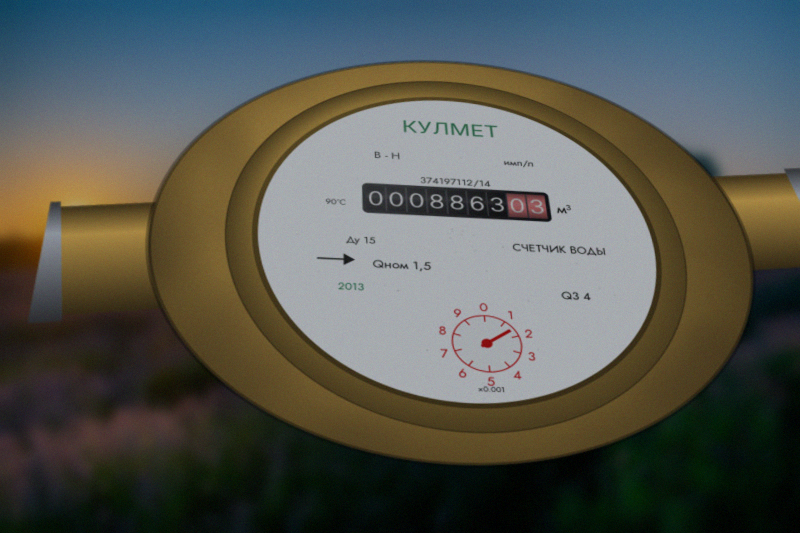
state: 8863.031 m³
